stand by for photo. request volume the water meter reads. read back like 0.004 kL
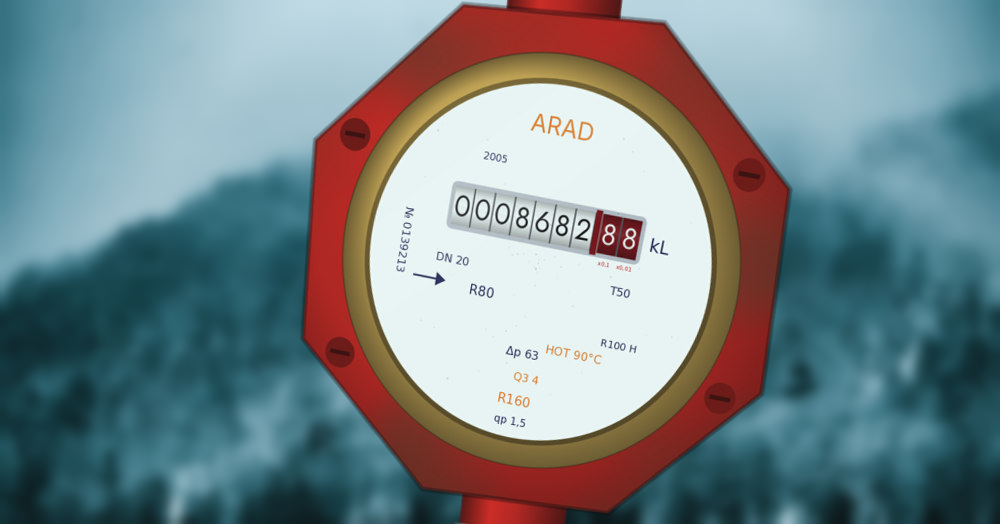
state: 8682.88 kL
